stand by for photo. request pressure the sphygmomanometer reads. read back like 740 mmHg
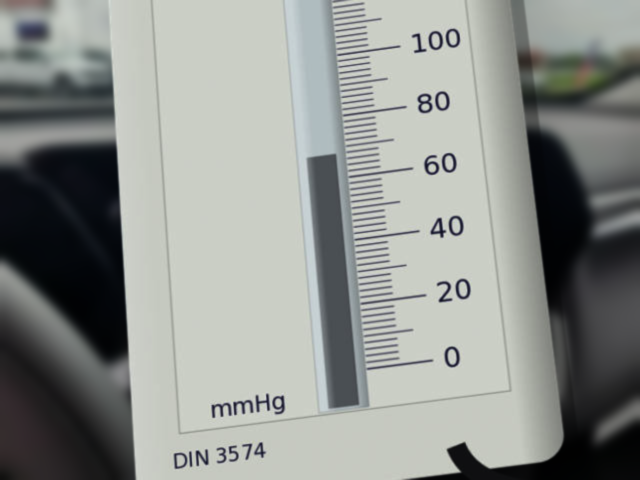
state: 68 mmHg
